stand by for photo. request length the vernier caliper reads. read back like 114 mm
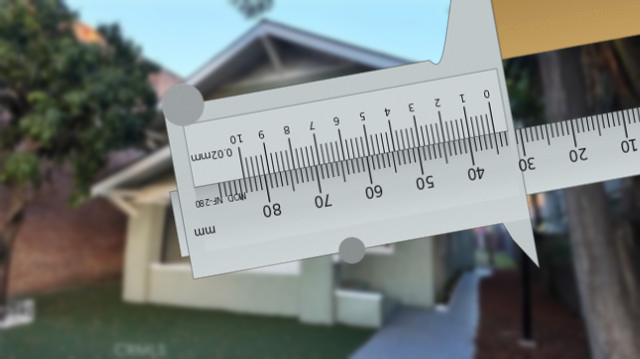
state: 35.0 mm
